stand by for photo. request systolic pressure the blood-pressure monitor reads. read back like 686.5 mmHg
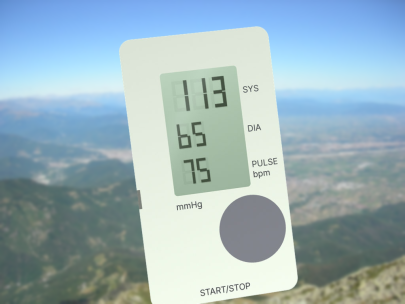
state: 113 mmHg
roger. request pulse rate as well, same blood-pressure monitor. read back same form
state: 75 bpm
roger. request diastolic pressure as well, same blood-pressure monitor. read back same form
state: 65 mmHg
